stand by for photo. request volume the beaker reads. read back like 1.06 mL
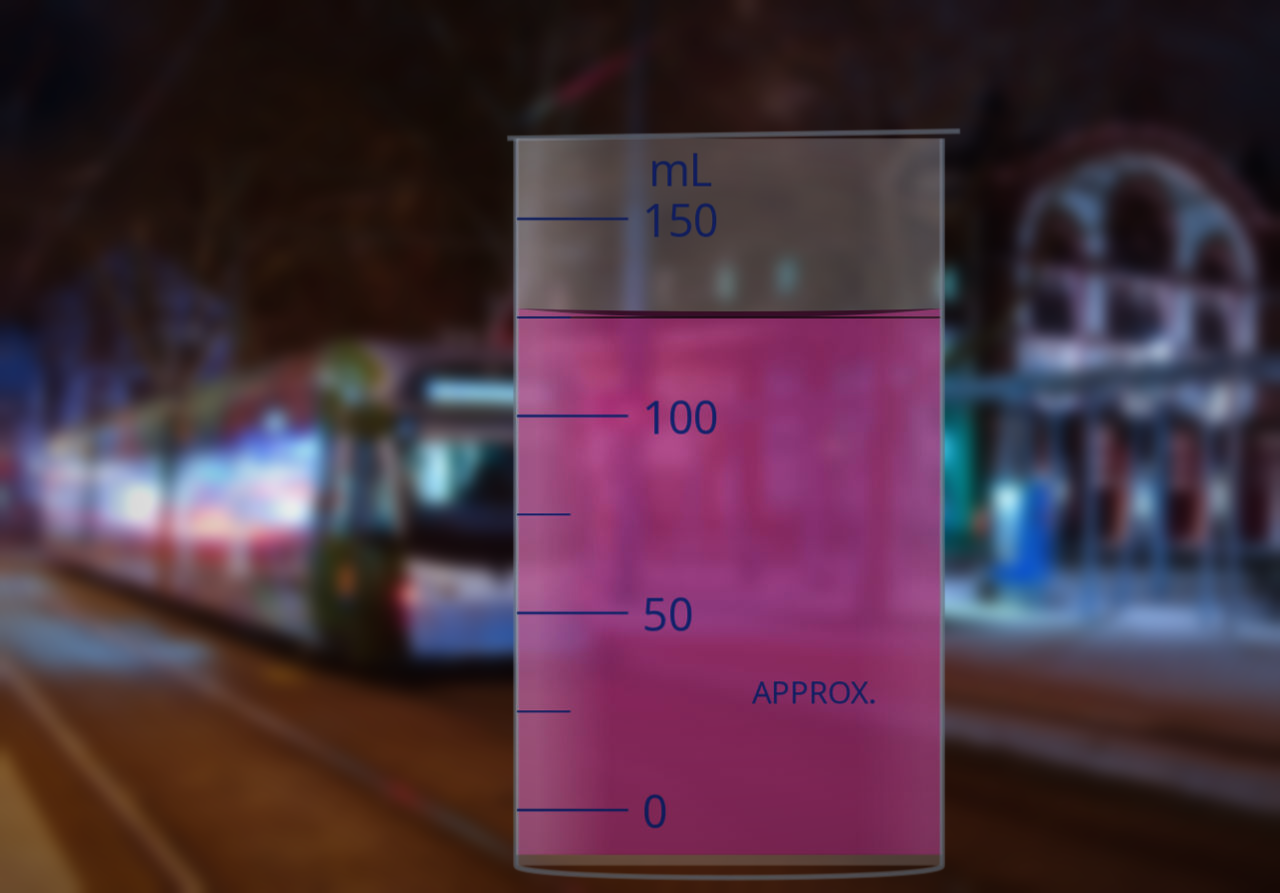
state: 125 mL
